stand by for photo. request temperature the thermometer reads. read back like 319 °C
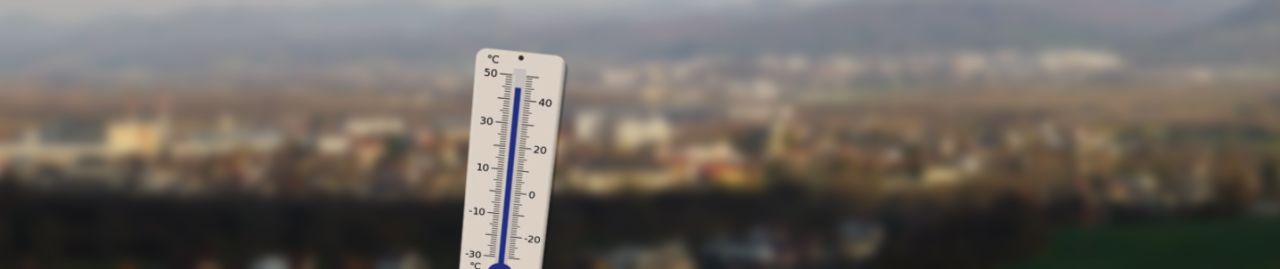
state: 45 °C
